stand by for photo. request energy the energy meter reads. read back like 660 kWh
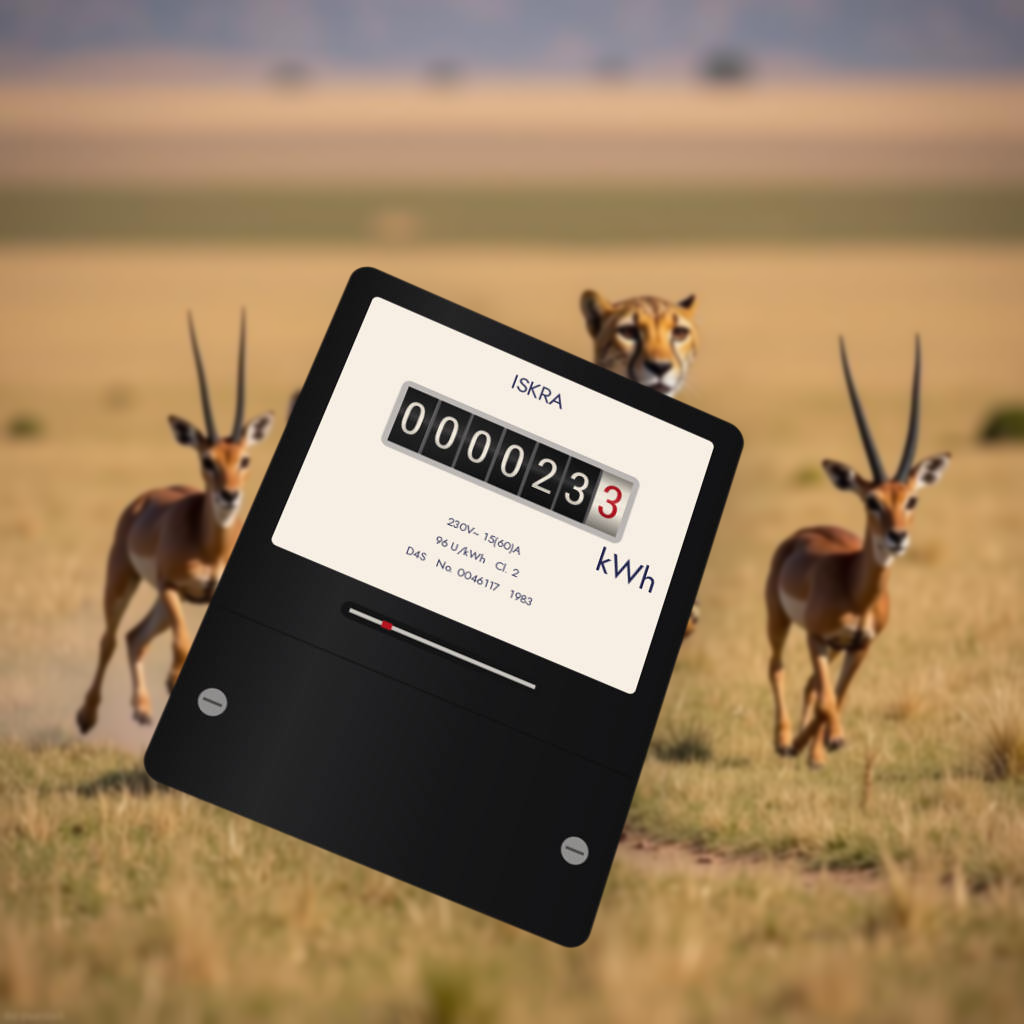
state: 23.3 kWh
